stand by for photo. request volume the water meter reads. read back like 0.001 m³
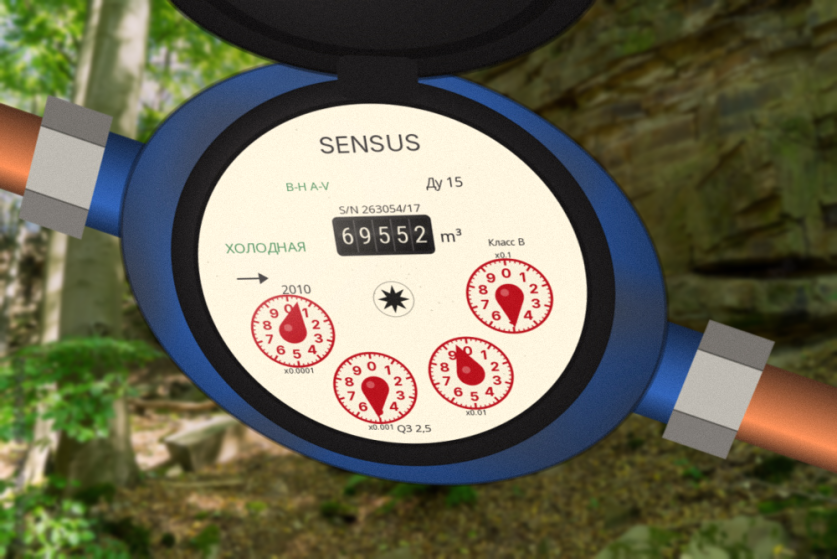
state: 69552.4950 m³
